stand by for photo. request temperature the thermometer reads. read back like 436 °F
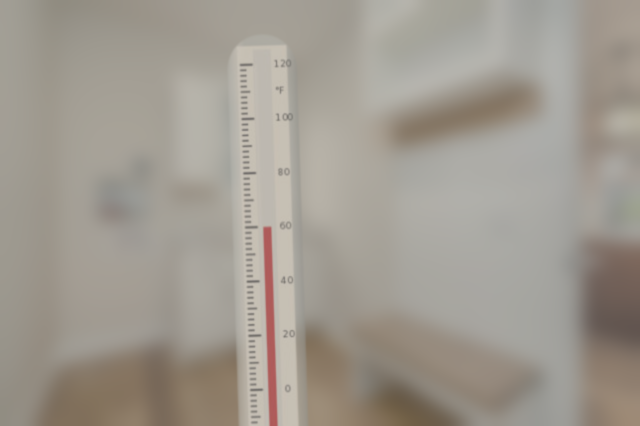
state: 60 °F
